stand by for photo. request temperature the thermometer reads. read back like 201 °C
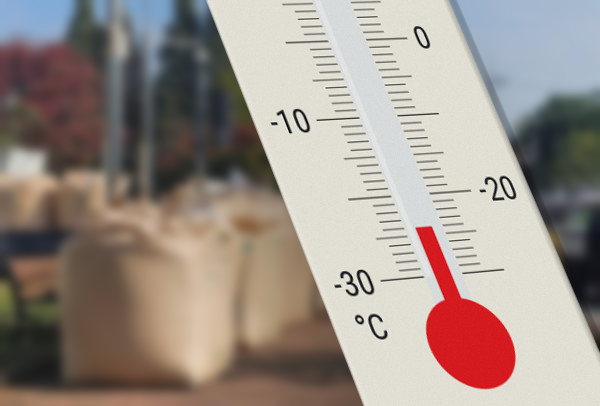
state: -24 °C
